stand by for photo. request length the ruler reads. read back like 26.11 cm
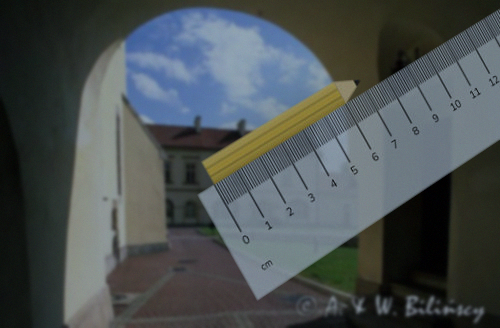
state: 7 cm
